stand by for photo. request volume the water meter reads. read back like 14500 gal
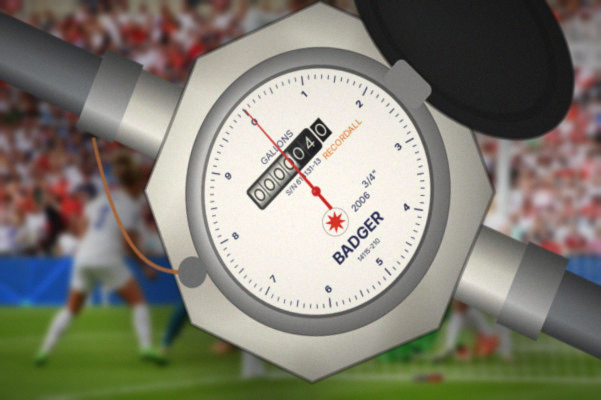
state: 40.0 gal
